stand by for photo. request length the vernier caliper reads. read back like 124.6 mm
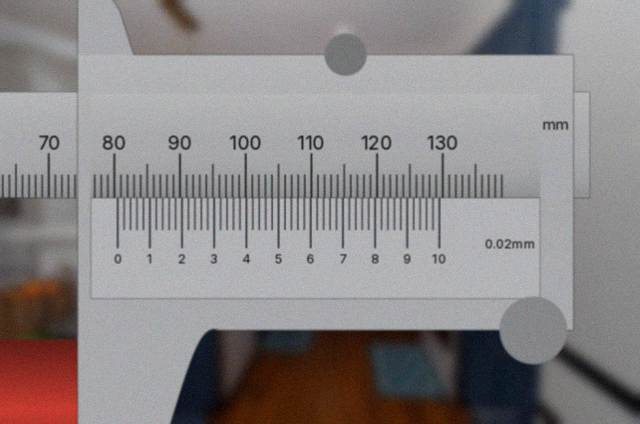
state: 80.5 mm
